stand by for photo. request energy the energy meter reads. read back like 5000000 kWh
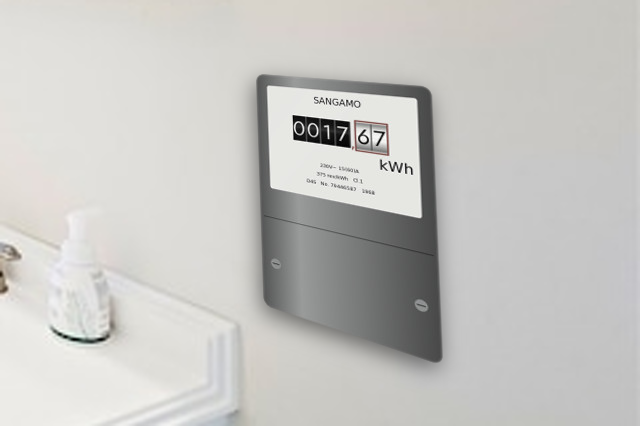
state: 17.67 kWh
